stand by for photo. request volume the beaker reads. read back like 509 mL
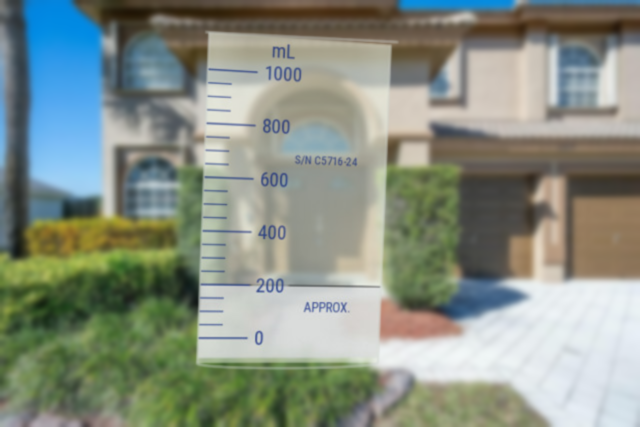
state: 200 mL
